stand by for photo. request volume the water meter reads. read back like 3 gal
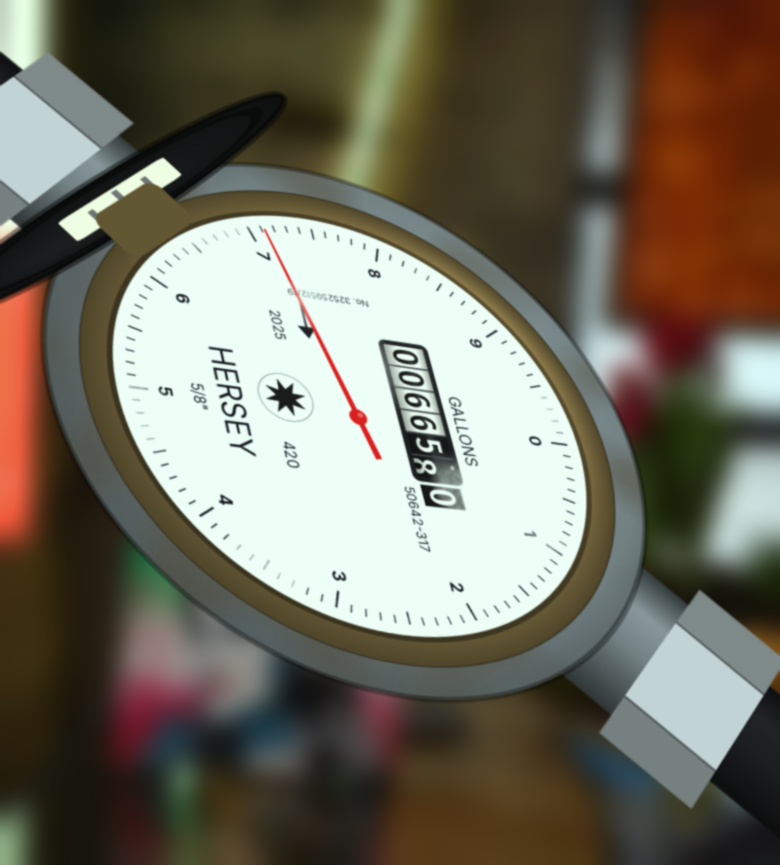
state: 66577.1 gal
